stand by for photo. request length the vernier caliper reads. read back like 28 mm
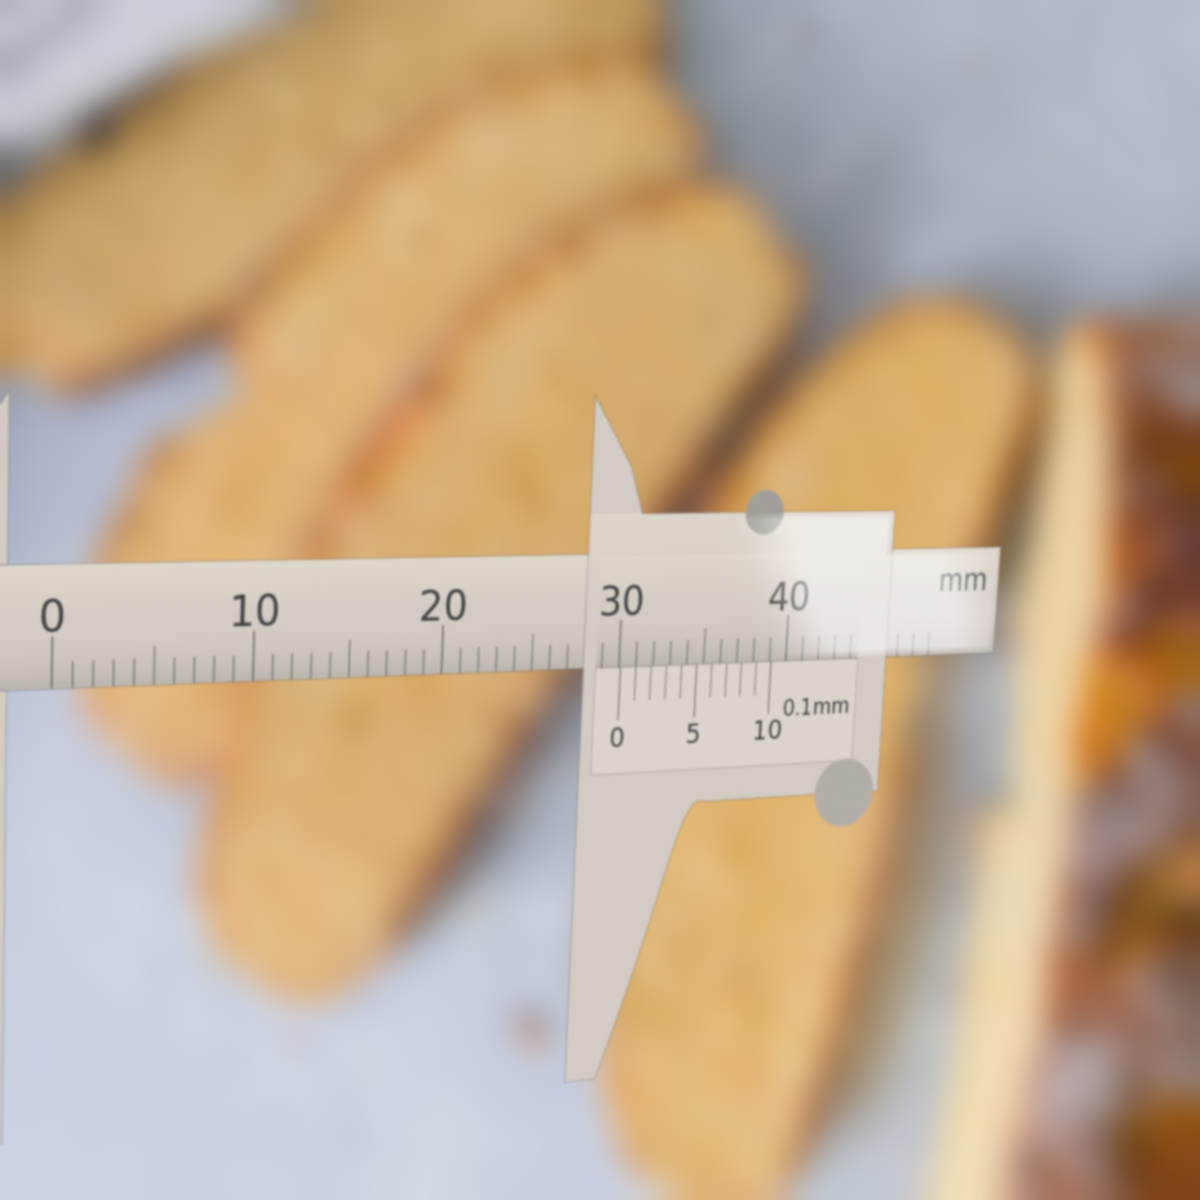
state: 30.1 mm
